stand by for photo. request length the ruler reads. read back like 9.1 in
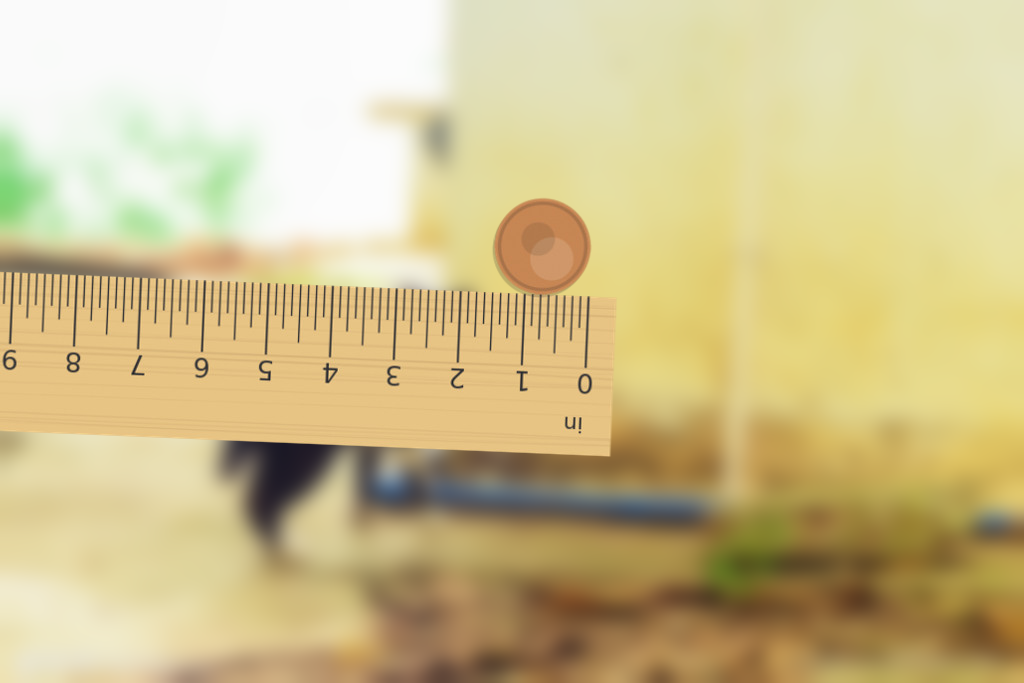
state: 1.5 in
